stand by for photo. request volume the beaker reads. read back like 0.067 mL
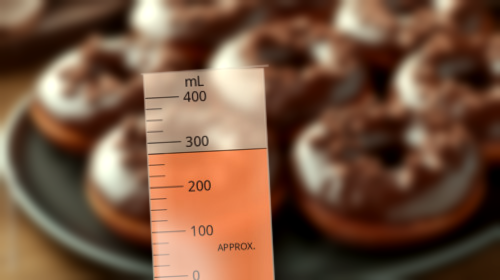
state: 275 mL
